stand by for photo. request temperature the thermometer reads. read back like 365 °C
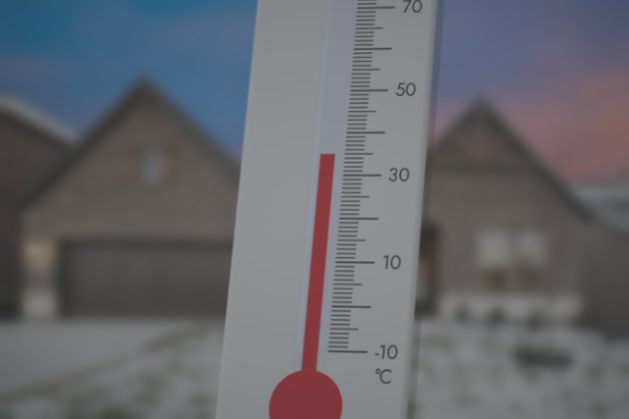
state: 35 °C
